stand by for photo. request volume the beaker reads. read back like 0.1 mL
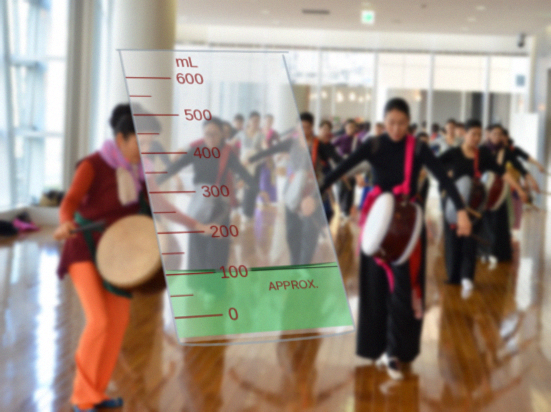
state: 100 mL
